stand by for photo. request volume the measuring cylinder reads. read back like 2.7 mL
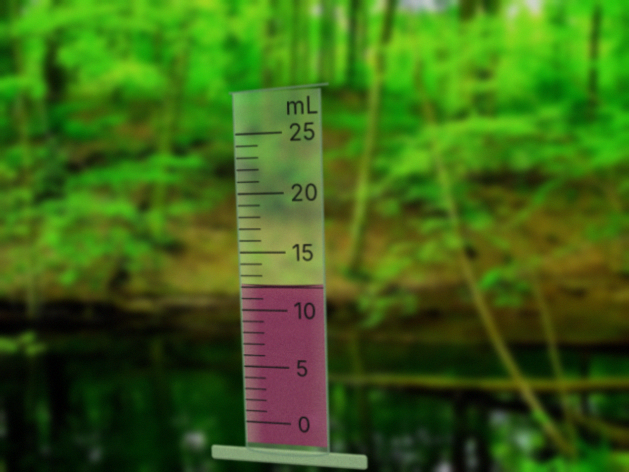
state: 12 mL
